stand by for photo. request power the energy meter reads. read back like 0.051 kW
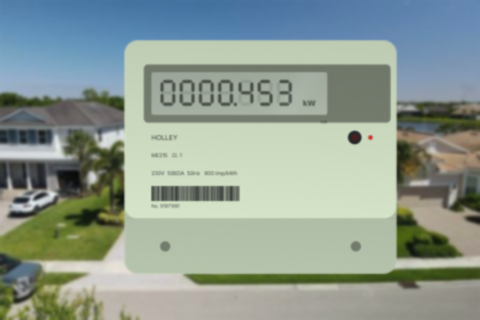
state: 0.453 kW
